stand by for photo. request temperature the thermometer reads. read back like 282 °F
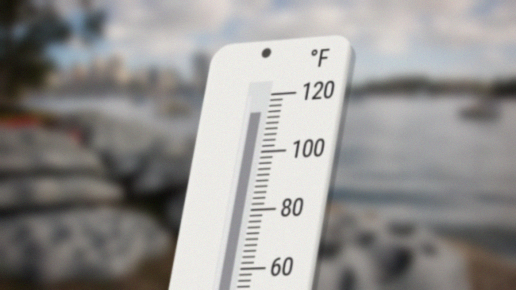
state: 114 °F
